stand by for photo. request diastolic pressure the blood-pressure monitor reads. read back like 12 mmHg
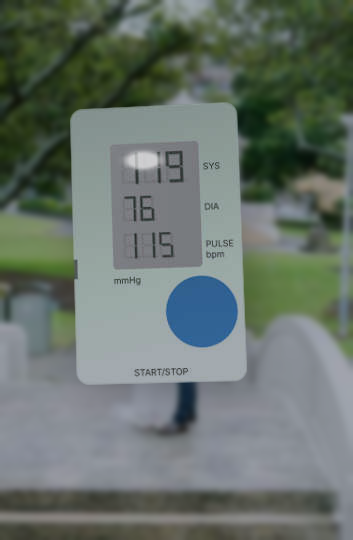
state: 76 mmHg
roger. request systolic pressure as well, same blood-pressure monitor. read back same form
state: 119 mmHg
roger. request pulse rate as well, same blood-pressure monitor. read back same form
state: 115 bpm
